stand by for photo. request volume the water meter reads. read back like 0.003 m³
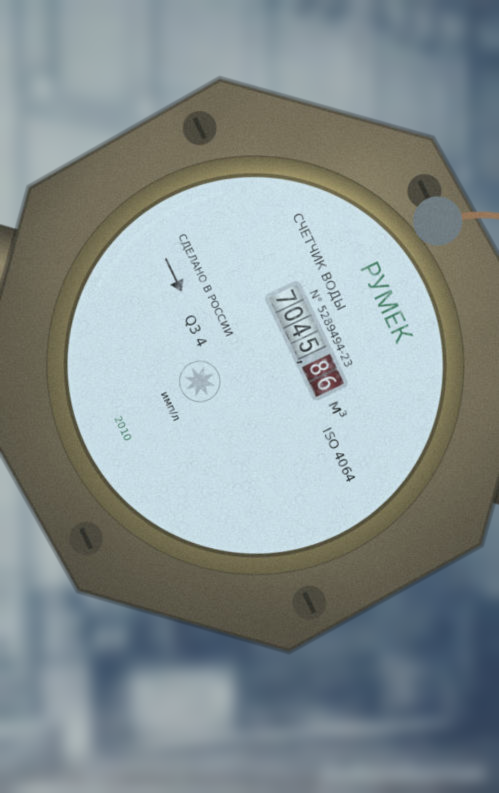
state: 7045.86 m³
